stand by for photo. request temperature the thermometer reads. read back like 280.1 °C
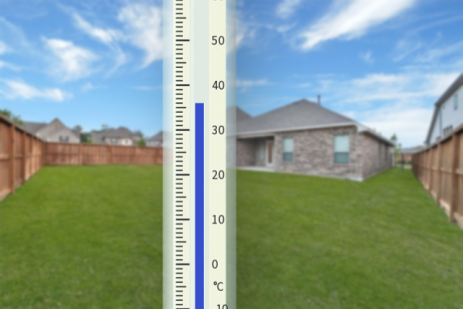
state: 36 °C
